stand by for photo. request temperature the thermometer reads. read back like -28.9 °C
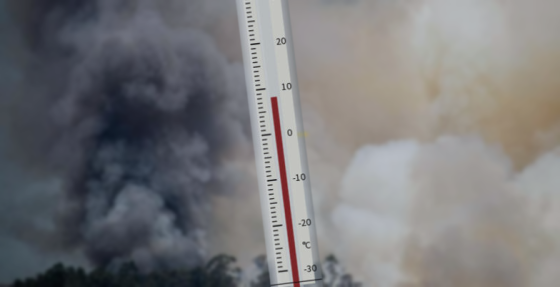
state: 8 °C
